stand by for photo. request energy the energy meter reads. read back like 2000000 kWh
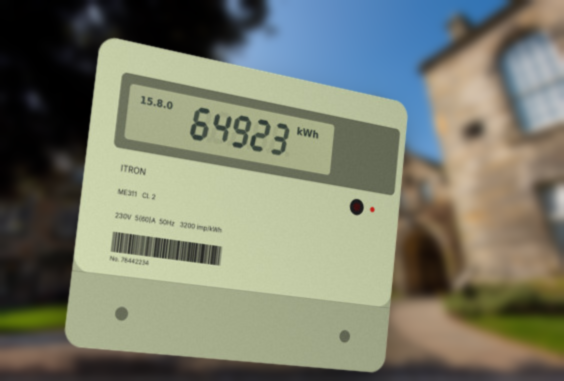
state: 64923 kWh
